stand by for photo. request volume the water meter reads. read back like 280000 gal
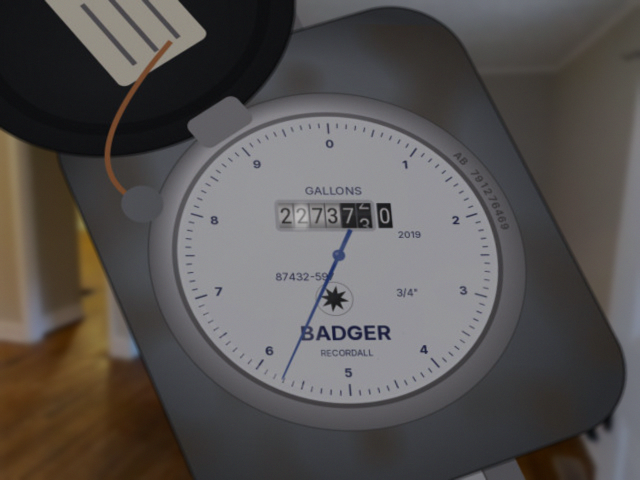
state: 2273725.7 gal
